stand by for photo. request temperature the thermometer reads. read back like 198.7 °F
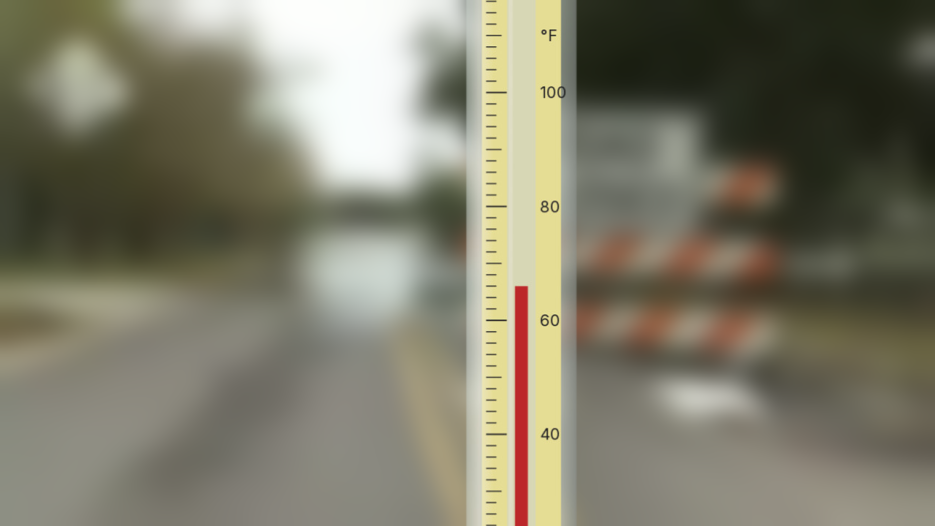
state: 66 °F
